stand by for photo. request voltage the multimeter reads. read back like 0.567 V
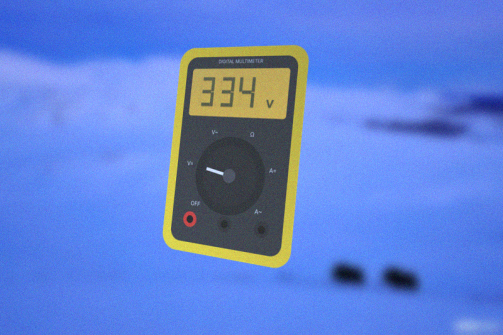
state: 334 V
